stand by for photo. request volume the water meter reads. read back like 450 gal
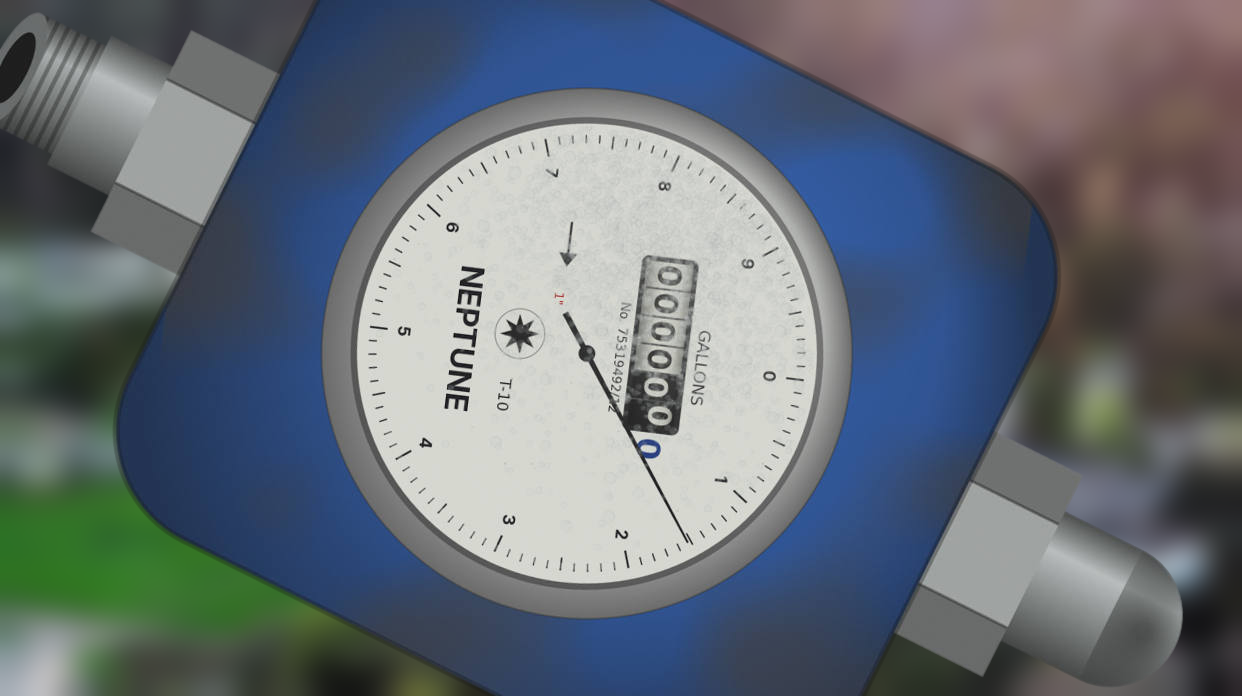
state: 1.5 gal
